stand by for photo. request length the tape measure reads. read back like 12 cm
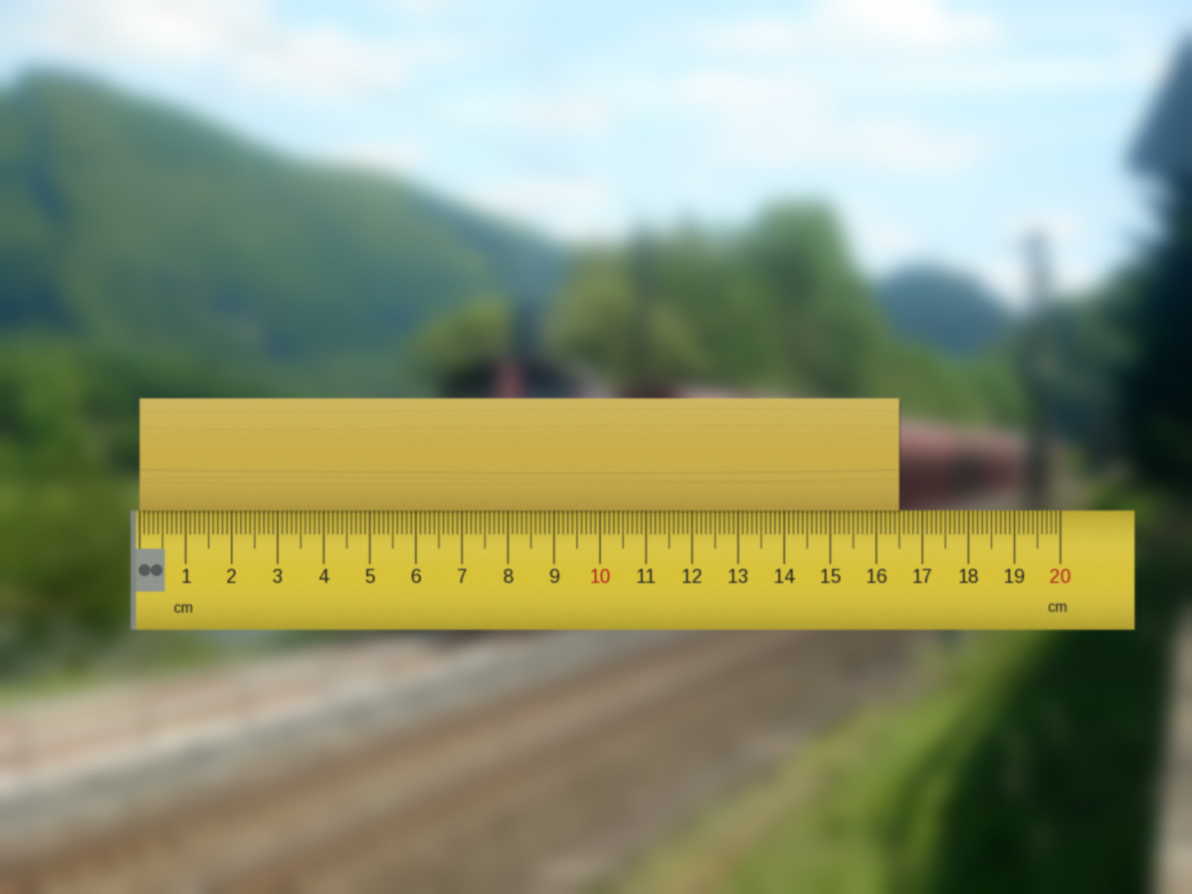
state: 16.5 cm
